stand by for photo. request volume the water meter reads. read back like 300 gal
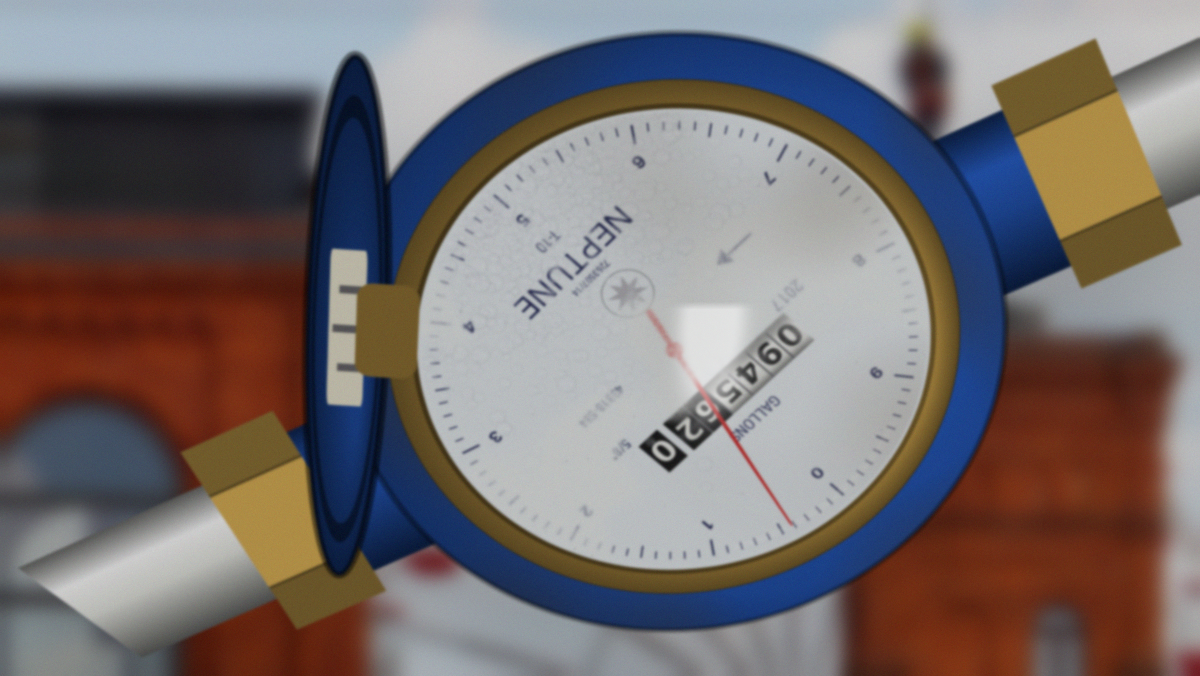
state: 945620.4 gal
